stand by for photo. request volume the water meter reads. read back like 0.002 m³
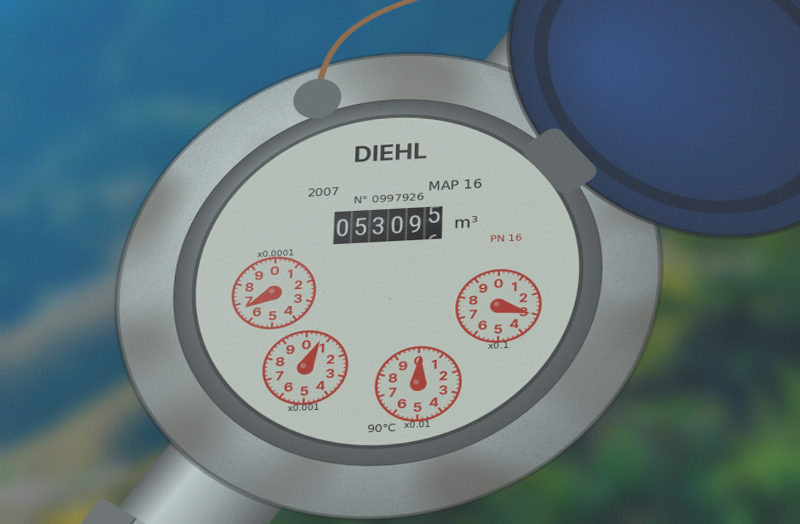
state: 53095.3006 m³
